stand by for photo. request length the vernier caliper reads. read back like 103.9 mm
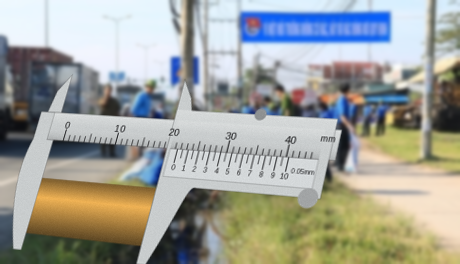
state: 21.4 mm
